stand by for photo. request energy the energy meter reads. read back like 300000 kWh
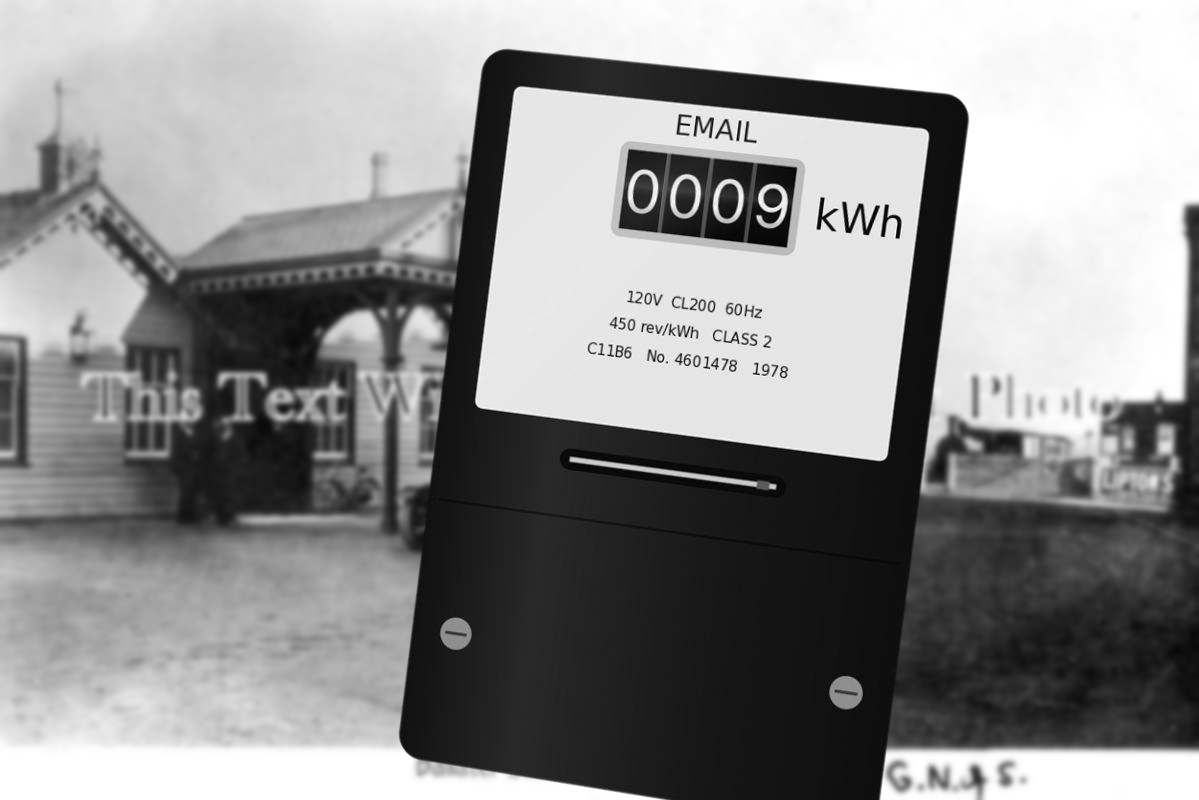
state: 9 kWh
